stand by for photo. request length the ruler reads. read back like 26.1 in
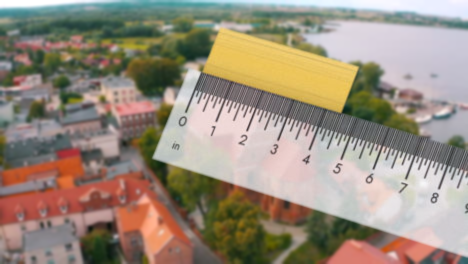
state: 4.5 in
